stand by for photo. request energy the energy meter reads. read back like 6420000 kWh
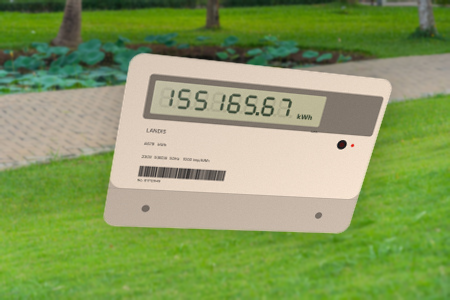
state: 155165.67 kWh
